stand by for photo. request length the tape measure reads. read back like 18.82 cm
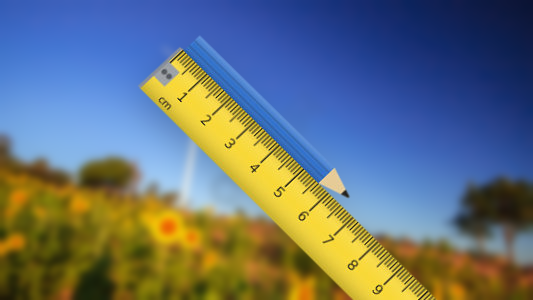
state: 6.5 cm
